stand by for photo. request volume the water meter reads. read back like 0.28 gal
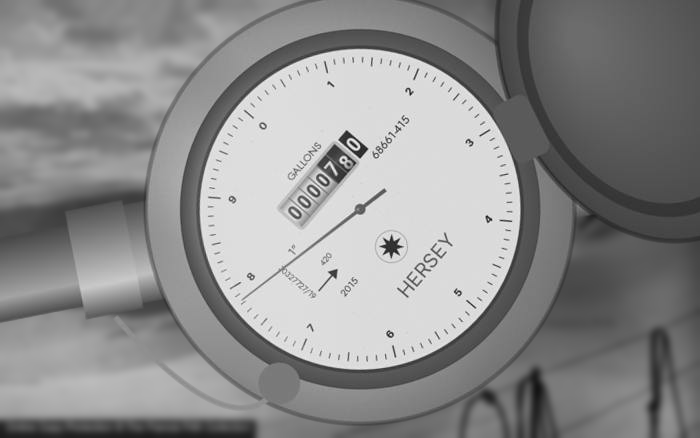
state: 777.8 gal
